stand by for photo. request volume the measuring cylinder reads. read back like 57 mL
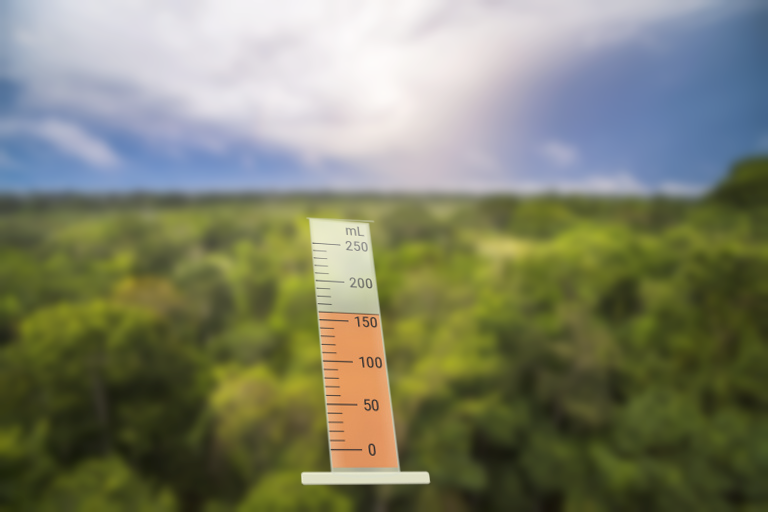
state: 160 mL
